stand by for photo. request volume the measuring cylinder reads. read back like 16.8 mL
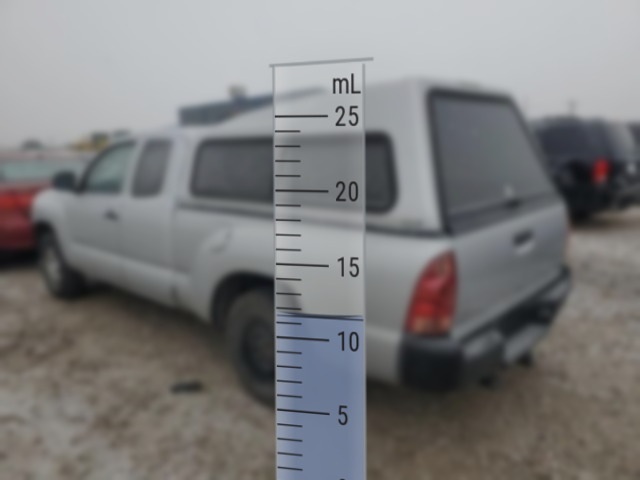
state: 11.5 mL
